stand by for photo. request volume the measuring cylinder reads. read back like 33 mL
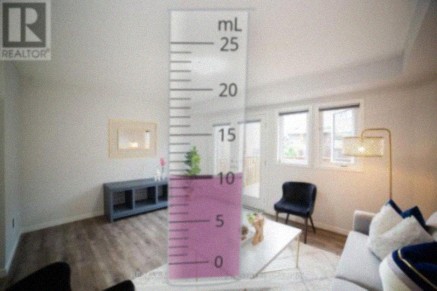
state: 10 mL
